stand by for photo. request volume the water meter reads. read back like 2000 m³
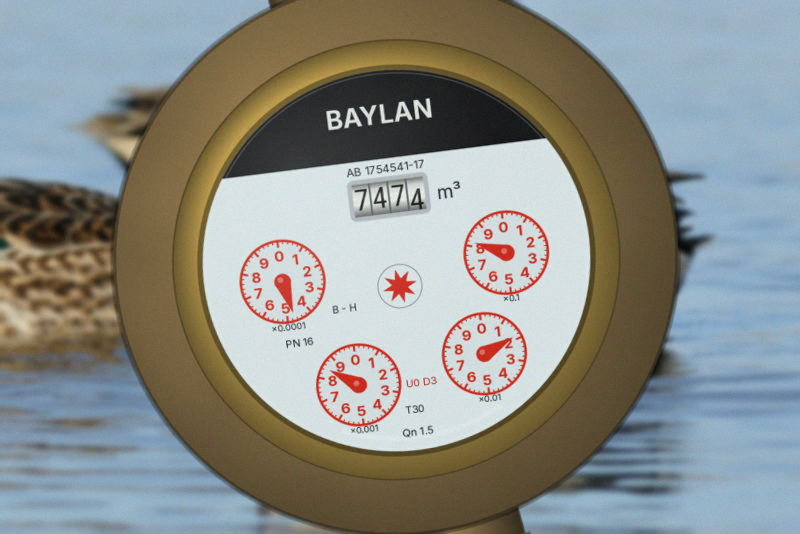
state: 7473.8184 m³
